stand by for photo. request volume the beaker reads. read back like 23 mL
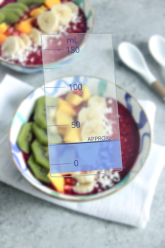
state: 25 mL
